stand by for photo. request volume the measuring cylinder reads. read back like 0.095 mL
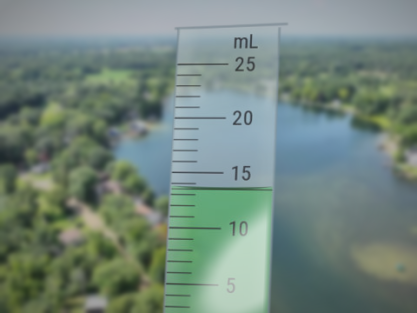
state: 13.5 mL
